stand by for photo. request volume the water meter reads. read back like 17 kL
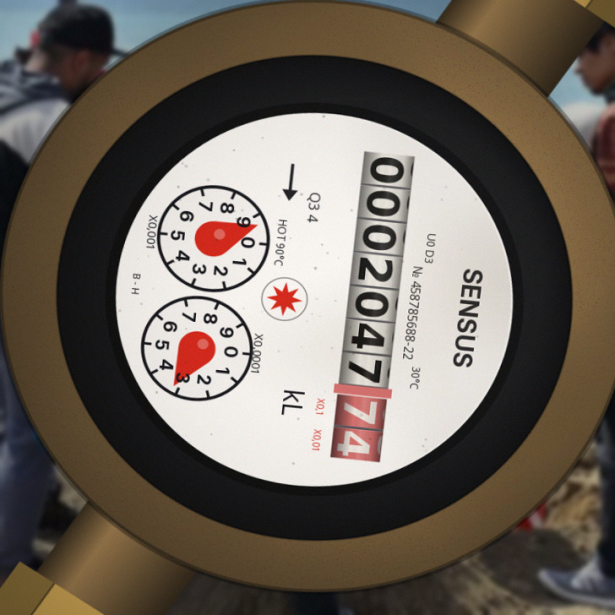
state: 2047.7393 kL
